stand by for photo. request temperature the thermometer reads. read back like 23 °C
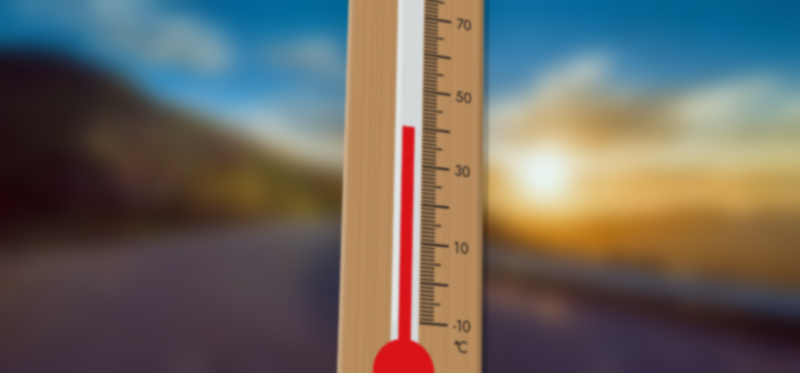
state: 40 °C
